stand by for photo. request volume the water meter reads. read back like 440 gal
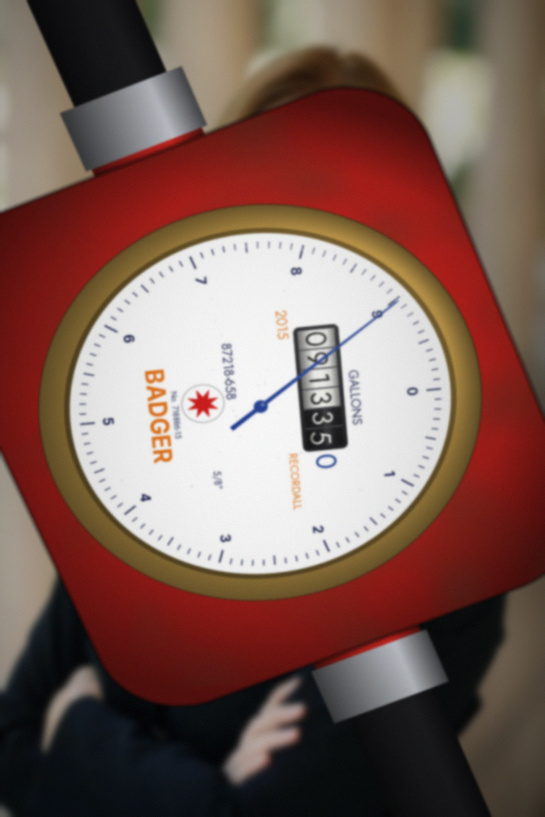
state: 913349.0 gal
